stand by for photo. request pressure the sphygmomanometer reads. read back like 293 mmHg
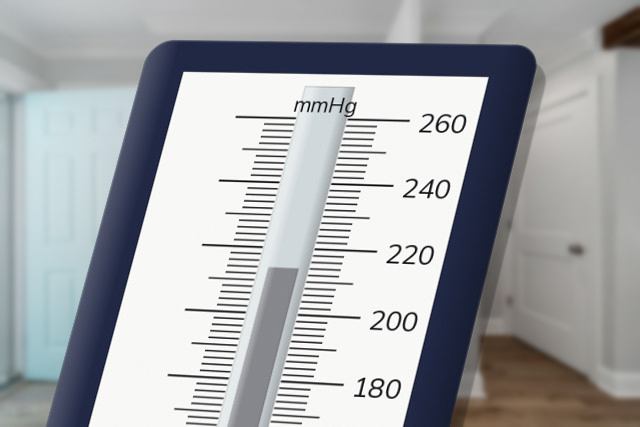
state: 214 mmHg
